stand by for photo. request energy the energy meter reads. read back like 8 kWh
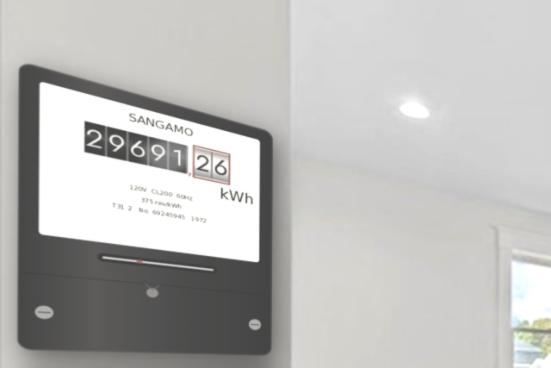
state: 29691.26 kWh
